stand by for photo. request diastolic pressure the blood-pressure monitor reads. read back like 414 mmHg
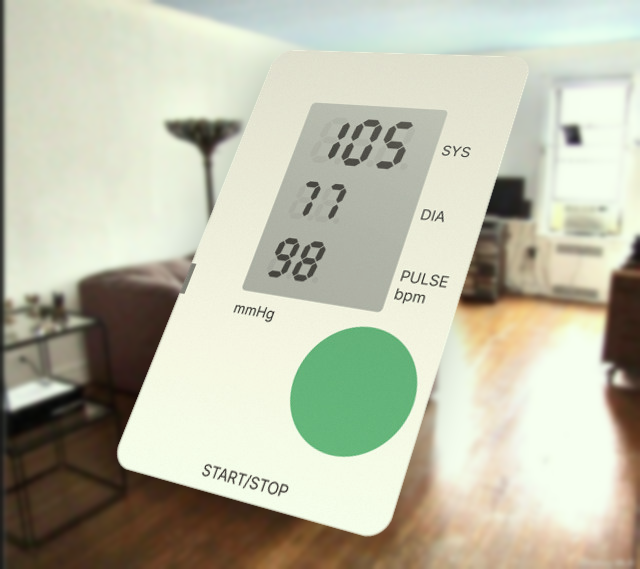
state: 77 mmHg
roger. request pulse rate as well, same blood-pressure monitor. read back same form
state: 98 bpm
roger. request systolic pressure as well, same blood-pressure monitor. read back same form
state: 105 mmHg
